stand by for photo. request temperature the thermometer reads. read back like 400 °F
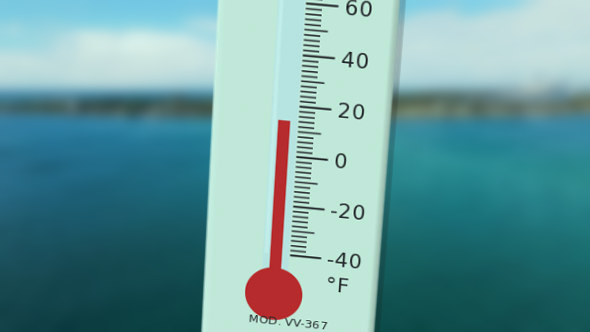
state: 14 °F
